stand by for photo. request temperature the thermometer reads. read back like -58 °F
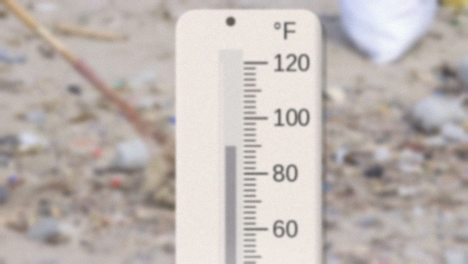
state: 90 °F
